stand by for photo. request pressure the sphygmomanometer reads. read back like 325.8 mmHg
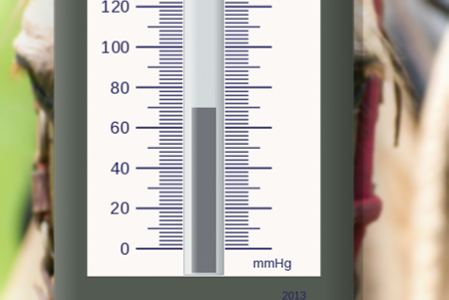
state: 70 mmHg
